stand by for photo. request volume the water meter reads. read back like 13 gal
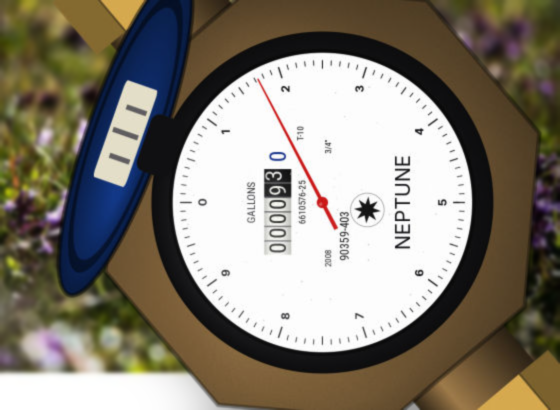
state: 931.7 gal
